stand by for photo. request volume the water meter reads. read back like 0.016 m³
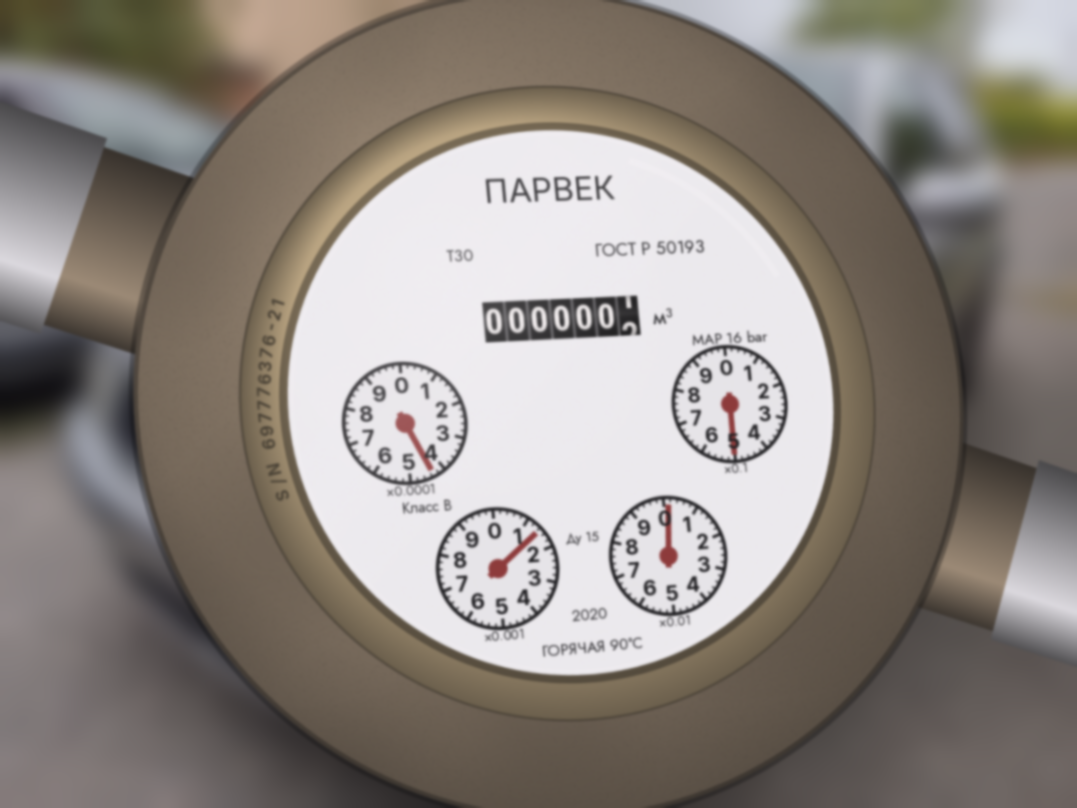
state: 1.5014 m³
